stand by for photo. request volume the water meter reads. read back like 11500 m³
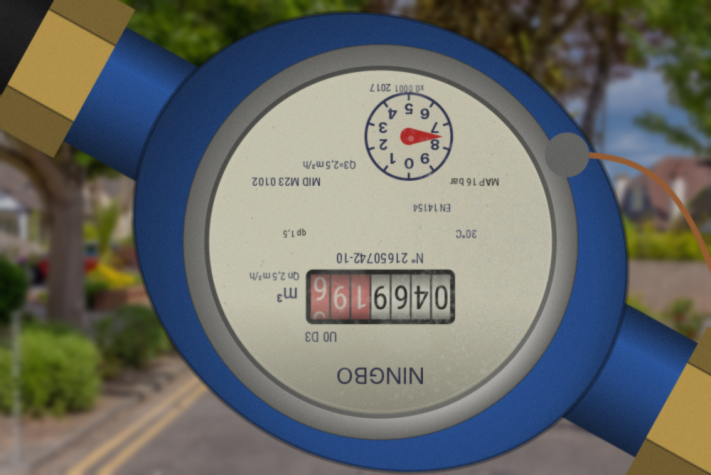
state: 469.1957 m³
